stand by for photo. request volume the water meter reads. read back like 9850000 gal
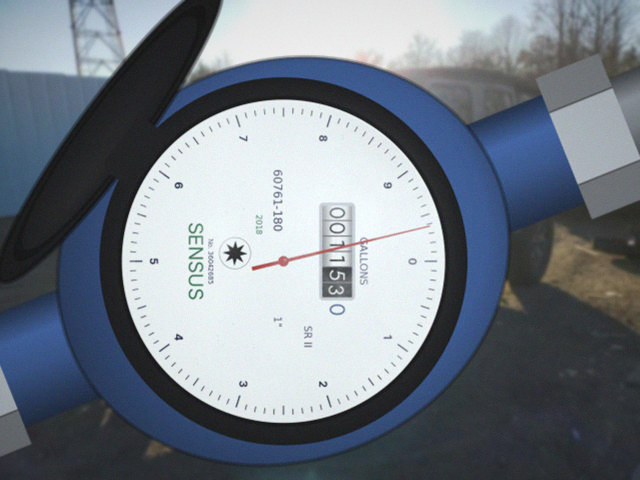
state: 11529.6 gal
